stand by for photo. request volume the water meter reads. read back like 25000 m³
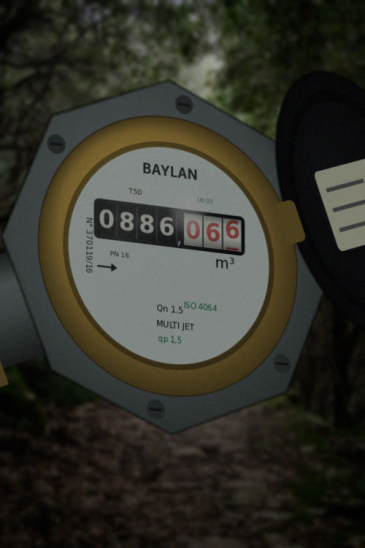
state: 886.066 m³
